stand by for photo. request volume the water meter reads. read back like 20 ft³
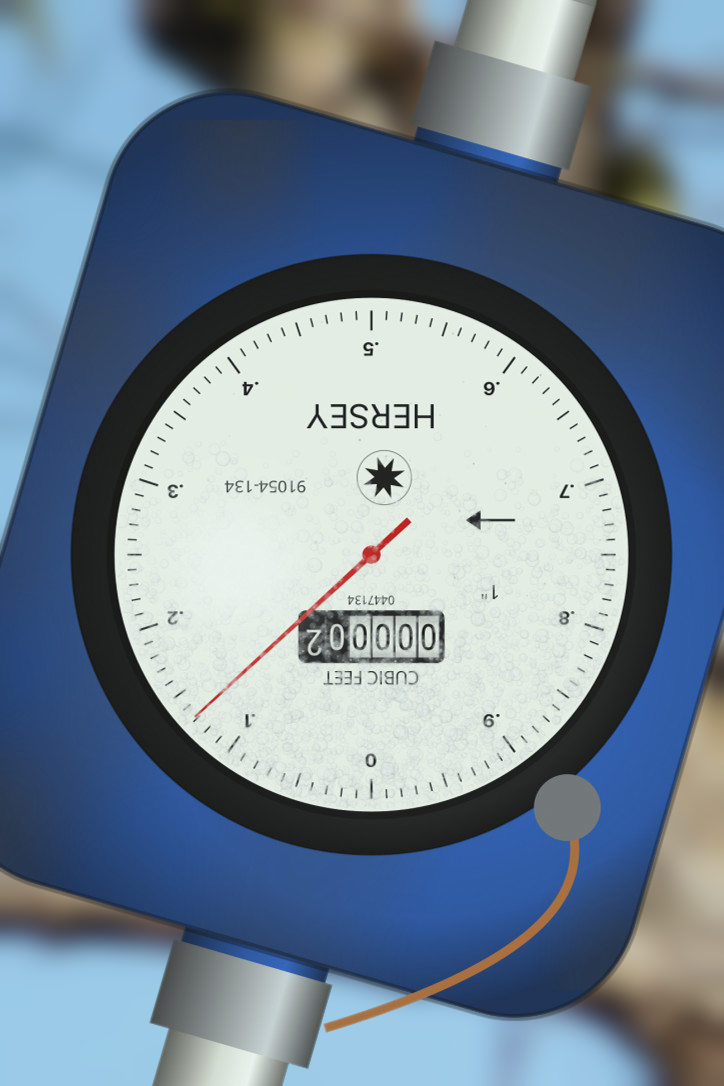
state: 2.13 ft³
